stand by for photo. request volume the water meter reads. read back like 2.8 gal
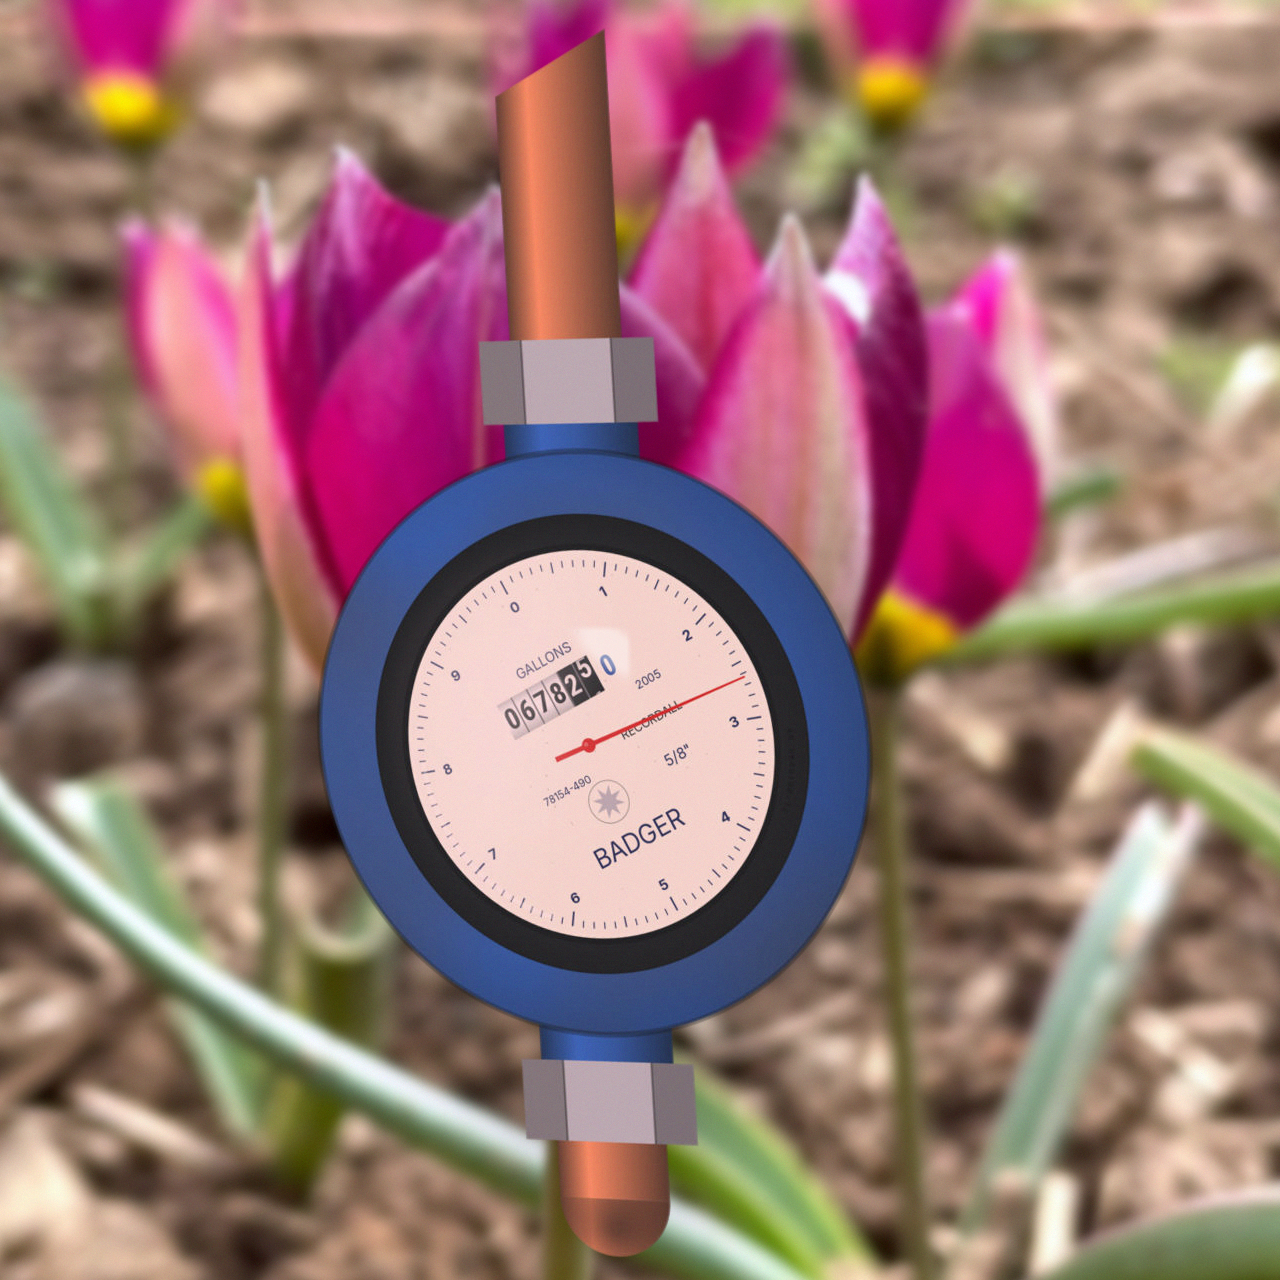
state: 678252.6 gal
